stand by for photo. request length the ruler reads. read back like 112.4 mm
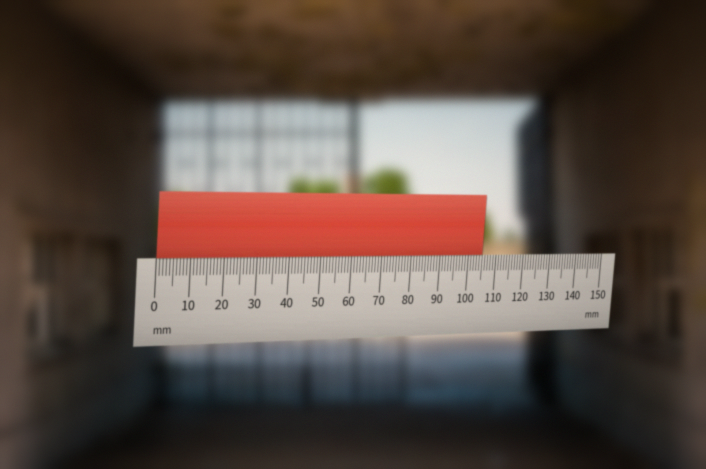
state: 105 mm
